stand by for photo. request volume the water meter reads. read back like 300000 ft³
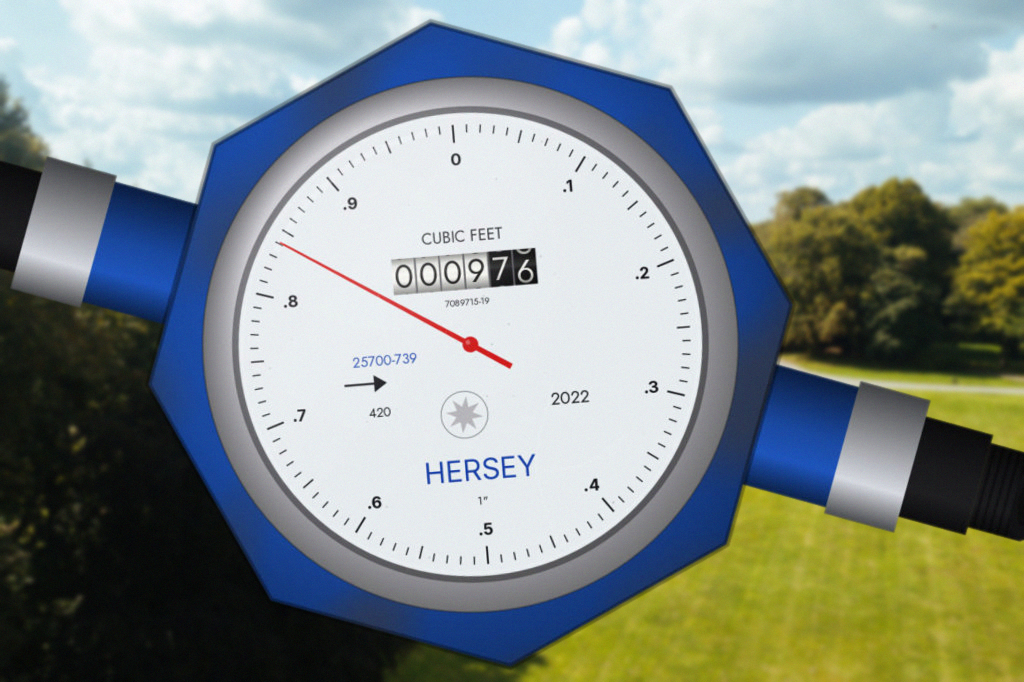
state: 975.84 ft³
